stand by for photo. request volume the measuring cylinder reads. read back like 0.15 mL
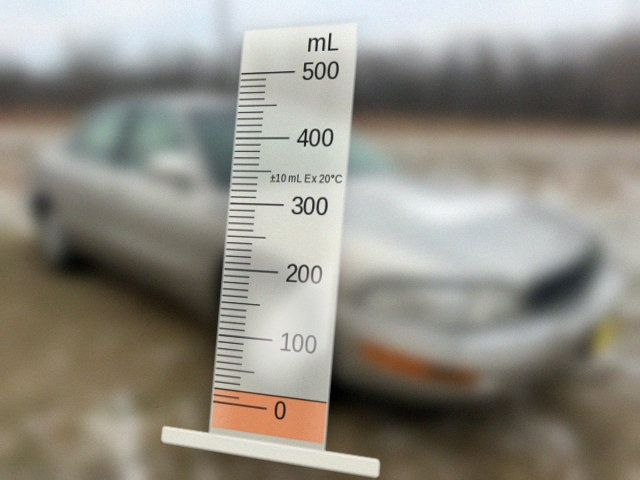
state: 20 mL
